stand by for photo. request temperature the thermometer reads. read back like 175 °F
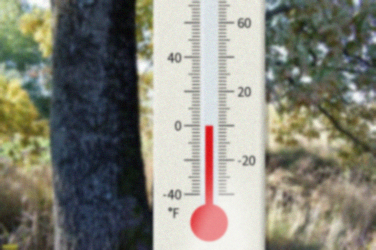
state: 0 °F
